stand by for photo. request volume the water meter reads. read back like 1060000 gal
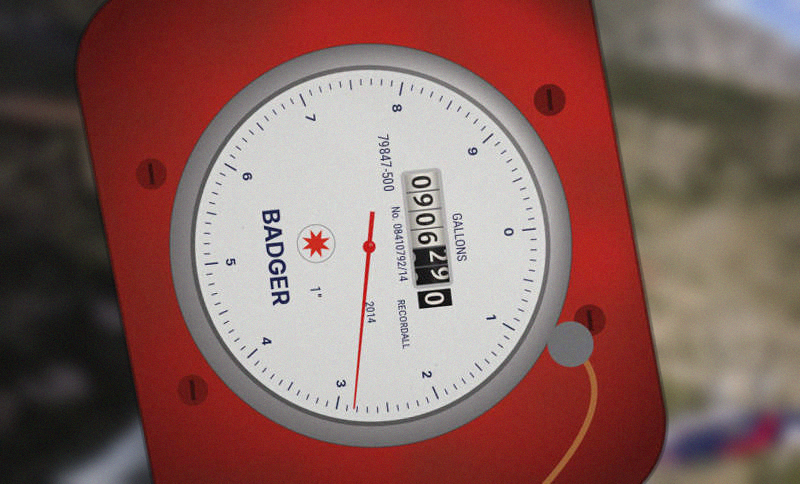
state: 906292.8 gal
